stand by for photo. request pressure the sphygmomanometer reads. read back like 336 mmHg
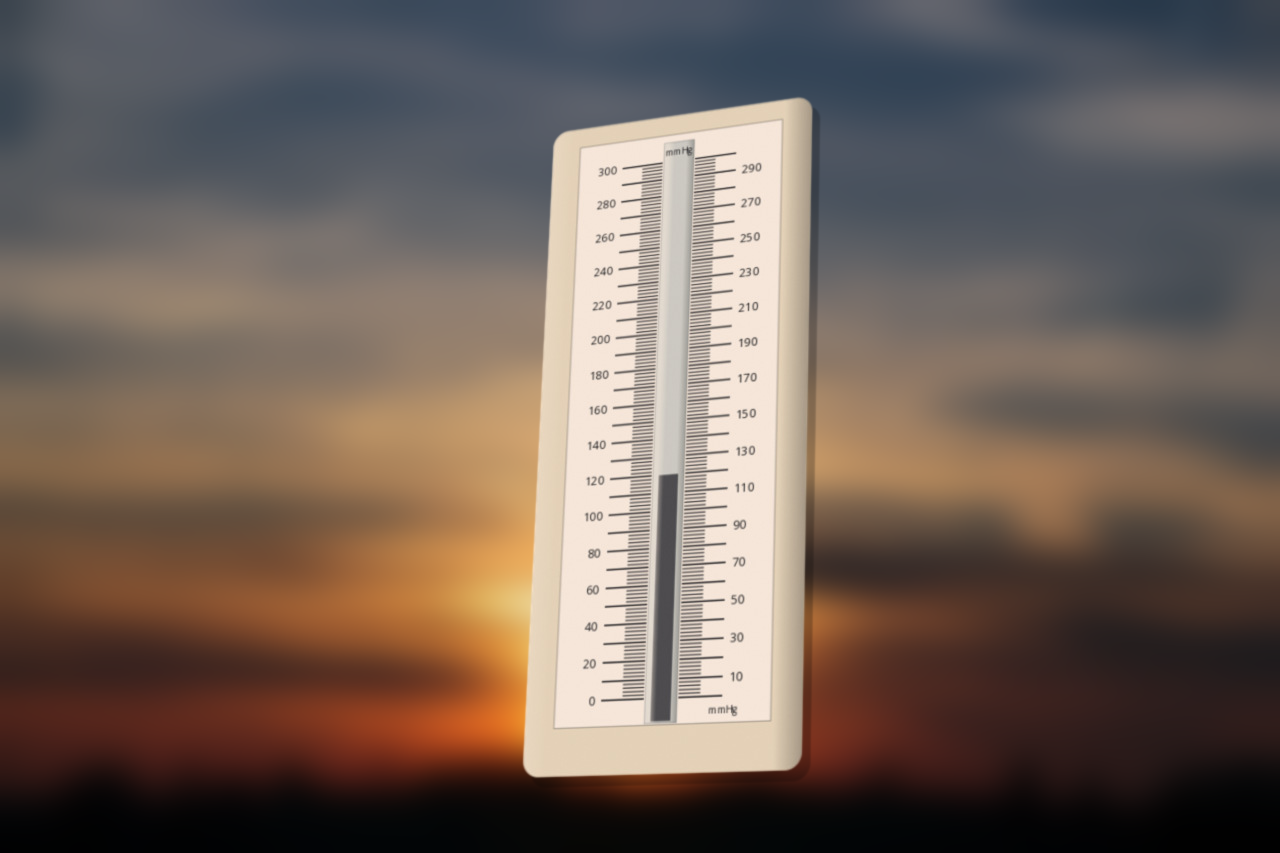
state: 120 mmHg
